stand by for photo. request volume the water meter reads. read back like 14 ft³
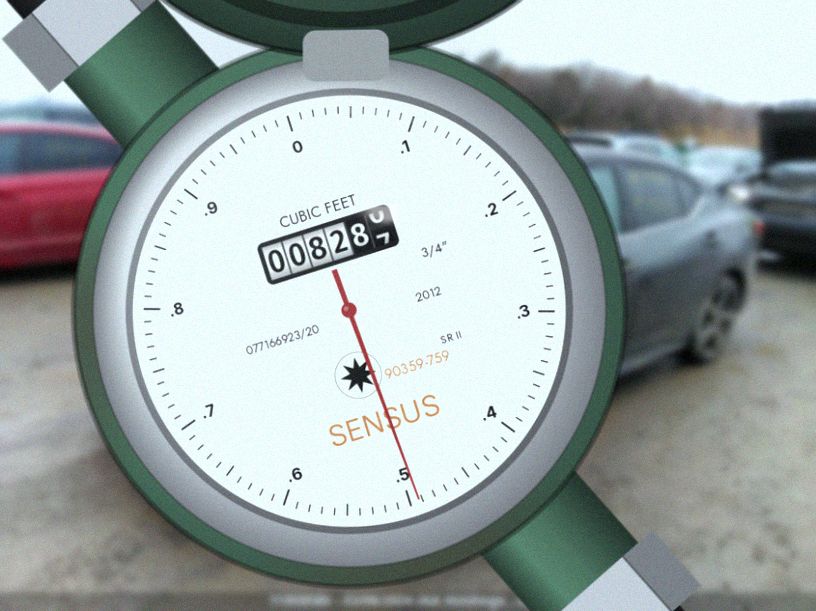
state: 8286.49 ft³
